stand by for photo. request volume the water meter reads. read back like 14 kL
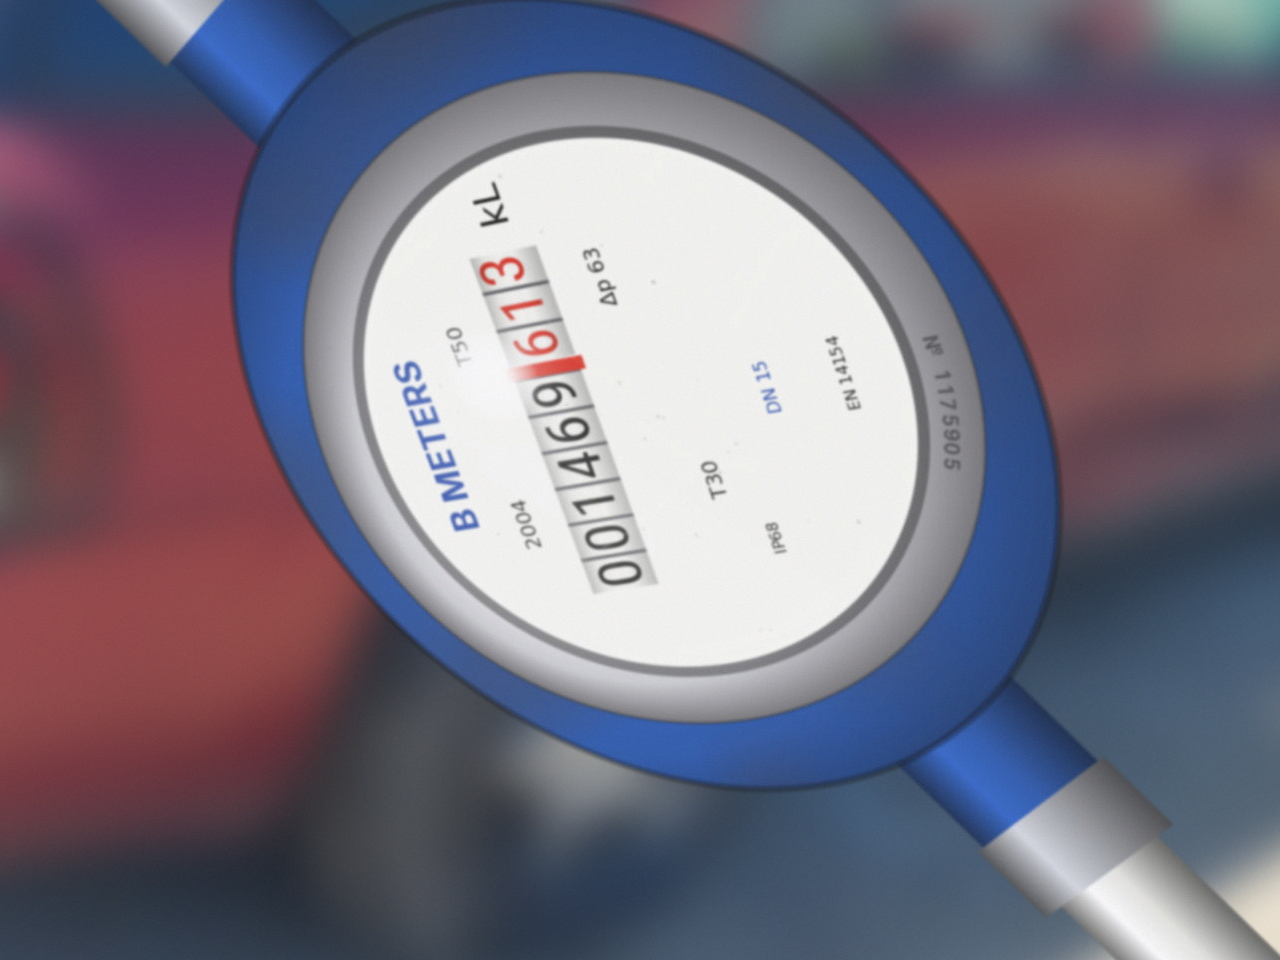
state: 1469.613 kL
